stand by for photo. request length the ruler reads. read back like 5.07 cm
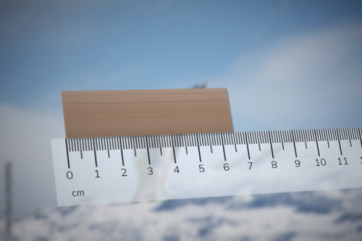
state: 6.5 cm
